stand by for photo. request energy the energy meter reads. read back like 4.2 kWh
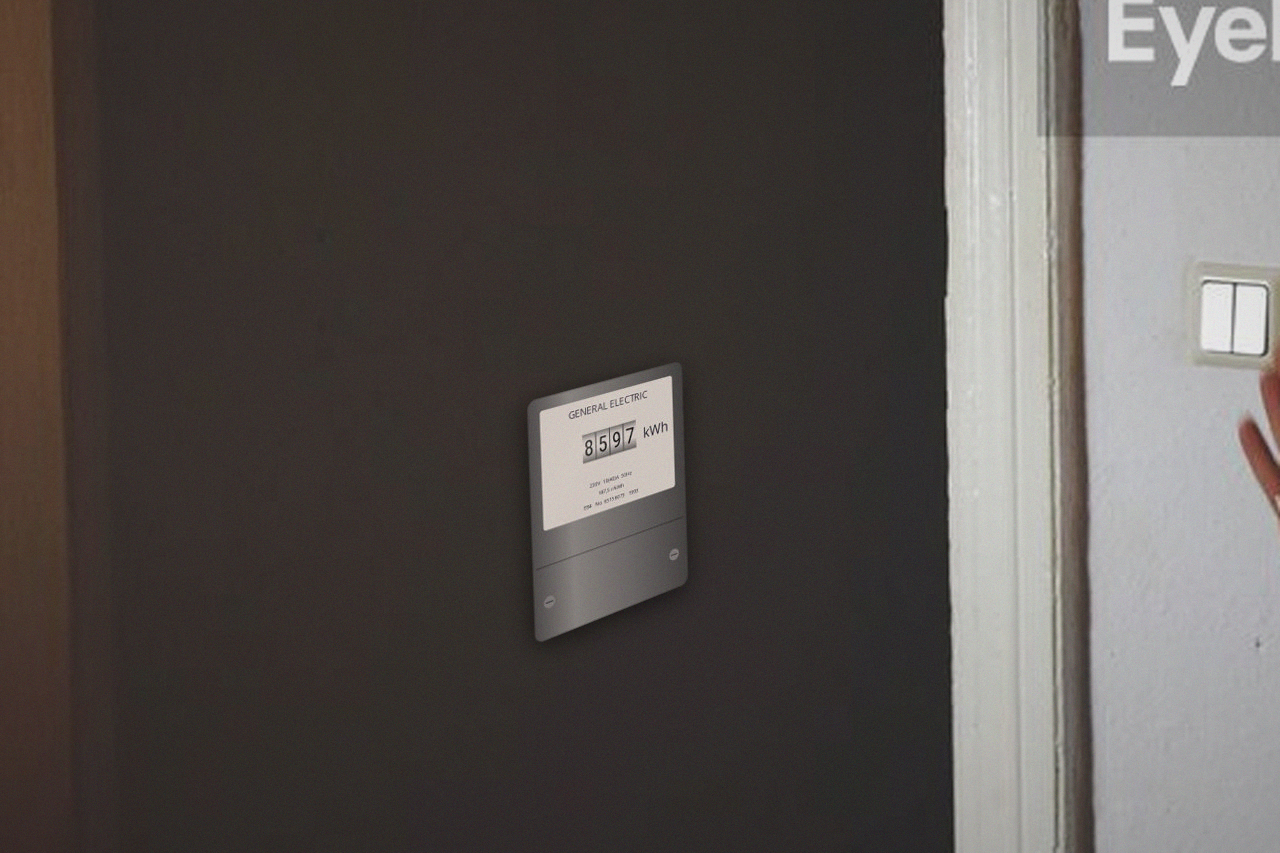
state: 8597 kWh
